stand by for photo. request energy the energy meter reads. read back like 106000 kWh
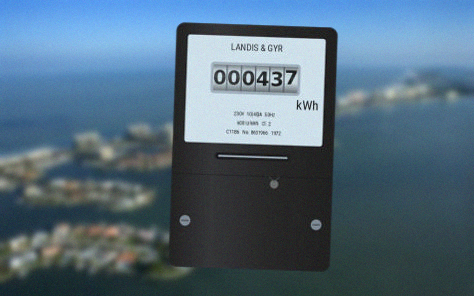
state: 437 kWh
